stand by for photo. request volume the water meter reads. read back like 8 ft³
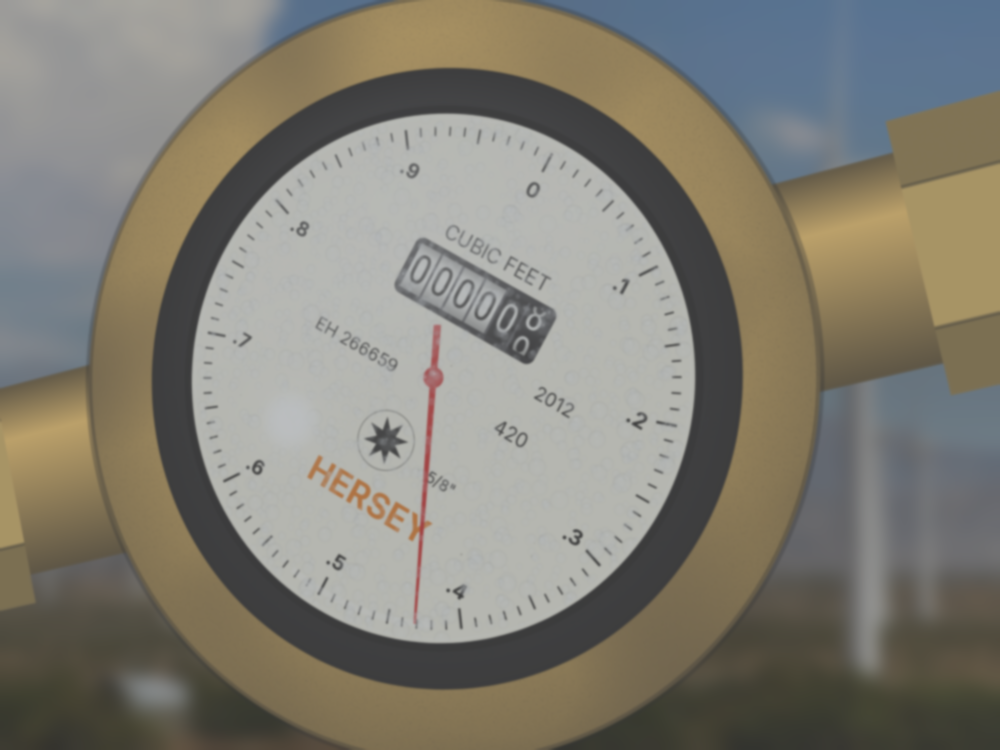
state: 8.43 ft³
